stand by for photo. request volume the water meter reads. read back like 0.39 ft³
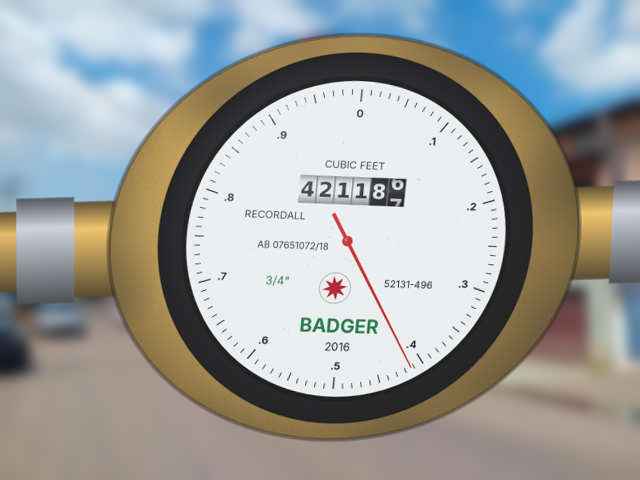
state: 421186.41 ft³
